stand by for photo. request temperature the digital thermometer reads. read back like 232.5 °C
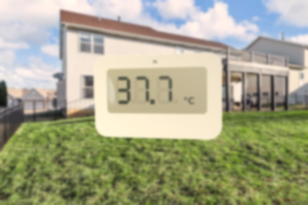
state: 37.7 °C
